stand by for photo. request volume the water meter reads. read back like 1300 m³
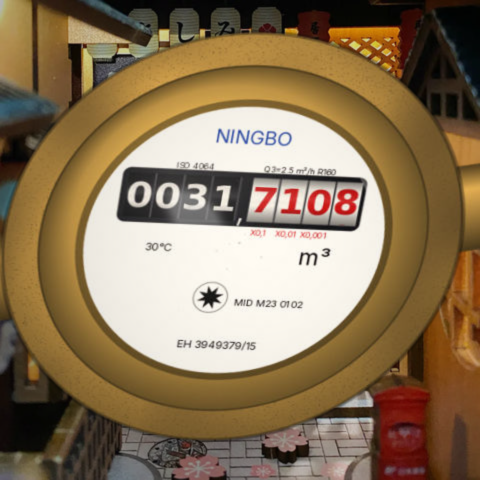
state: 31.7108 m³
